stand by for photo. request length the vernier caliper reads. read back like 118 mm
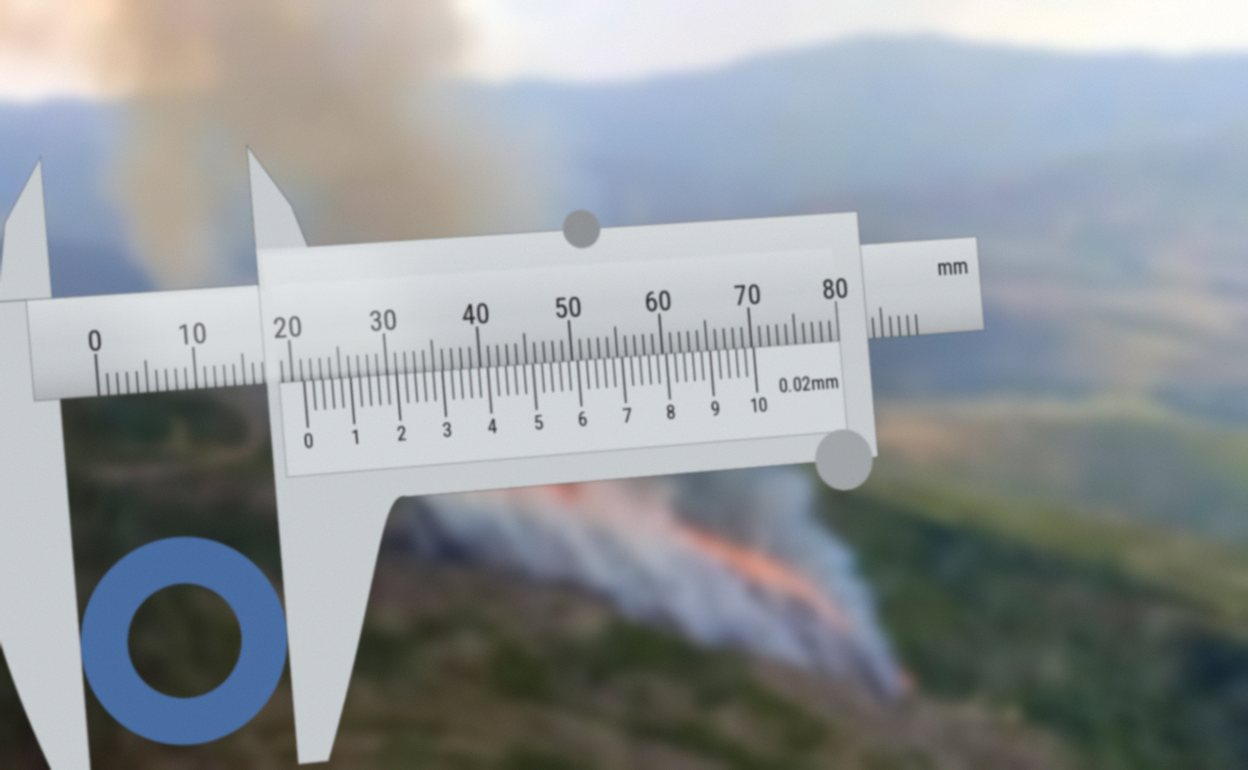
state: 21.2 mm
